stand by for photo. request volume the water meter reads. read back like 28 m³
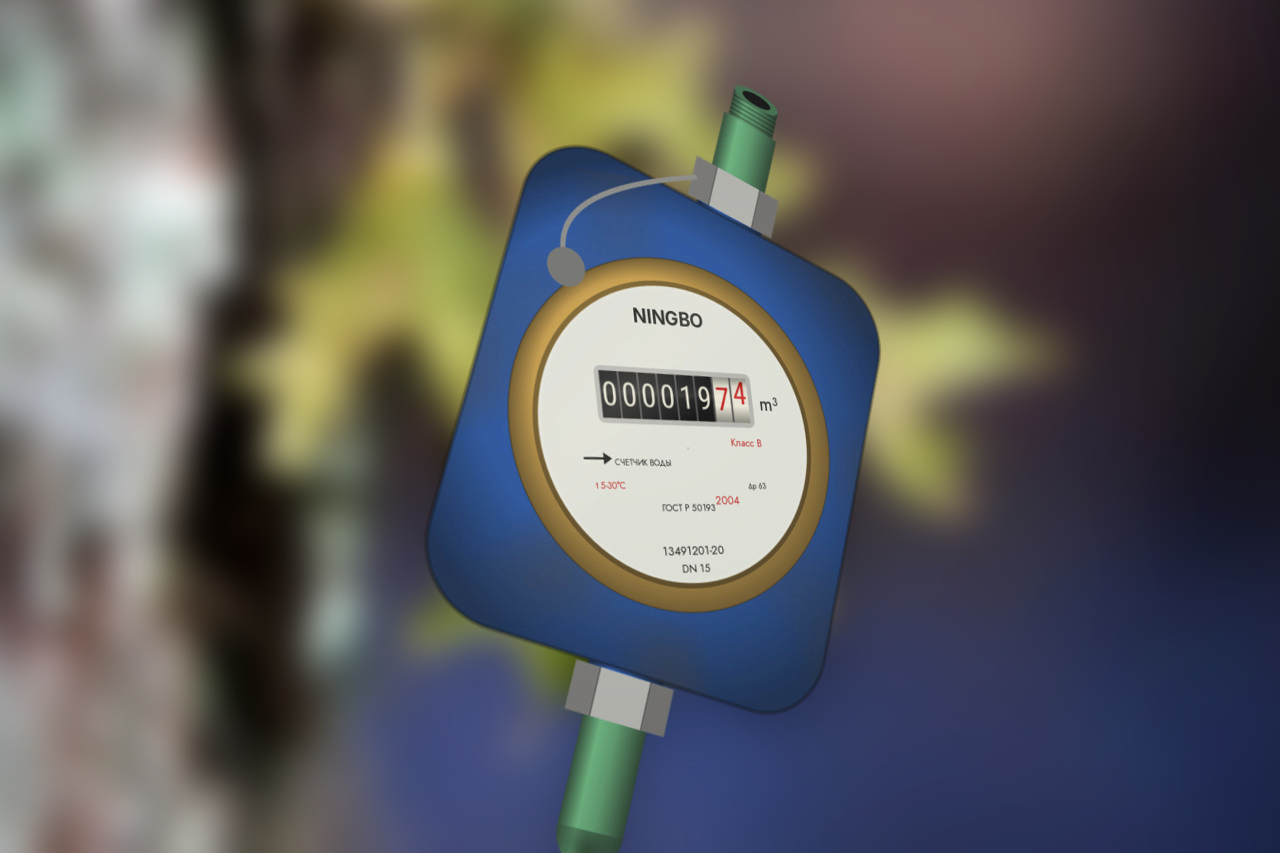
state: 19.74 m³
